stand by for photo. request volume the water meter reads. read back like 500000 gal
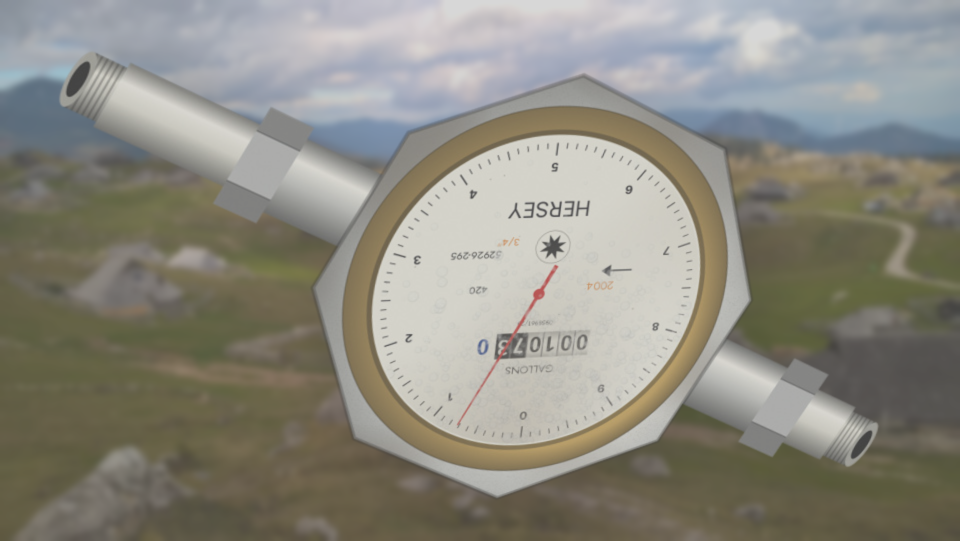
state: 10730.7 gal
